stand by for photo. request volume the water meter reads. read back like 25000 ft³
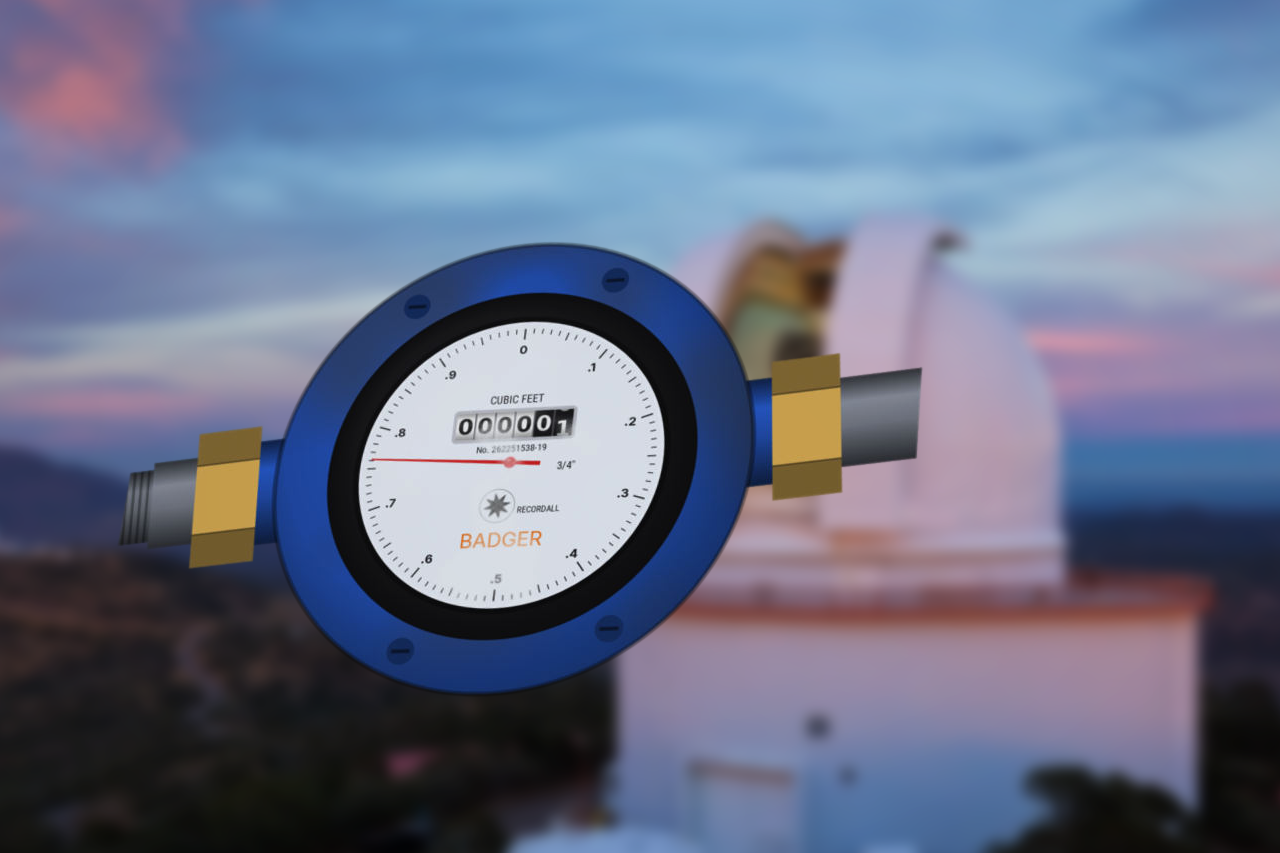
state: 0.76 ft³
